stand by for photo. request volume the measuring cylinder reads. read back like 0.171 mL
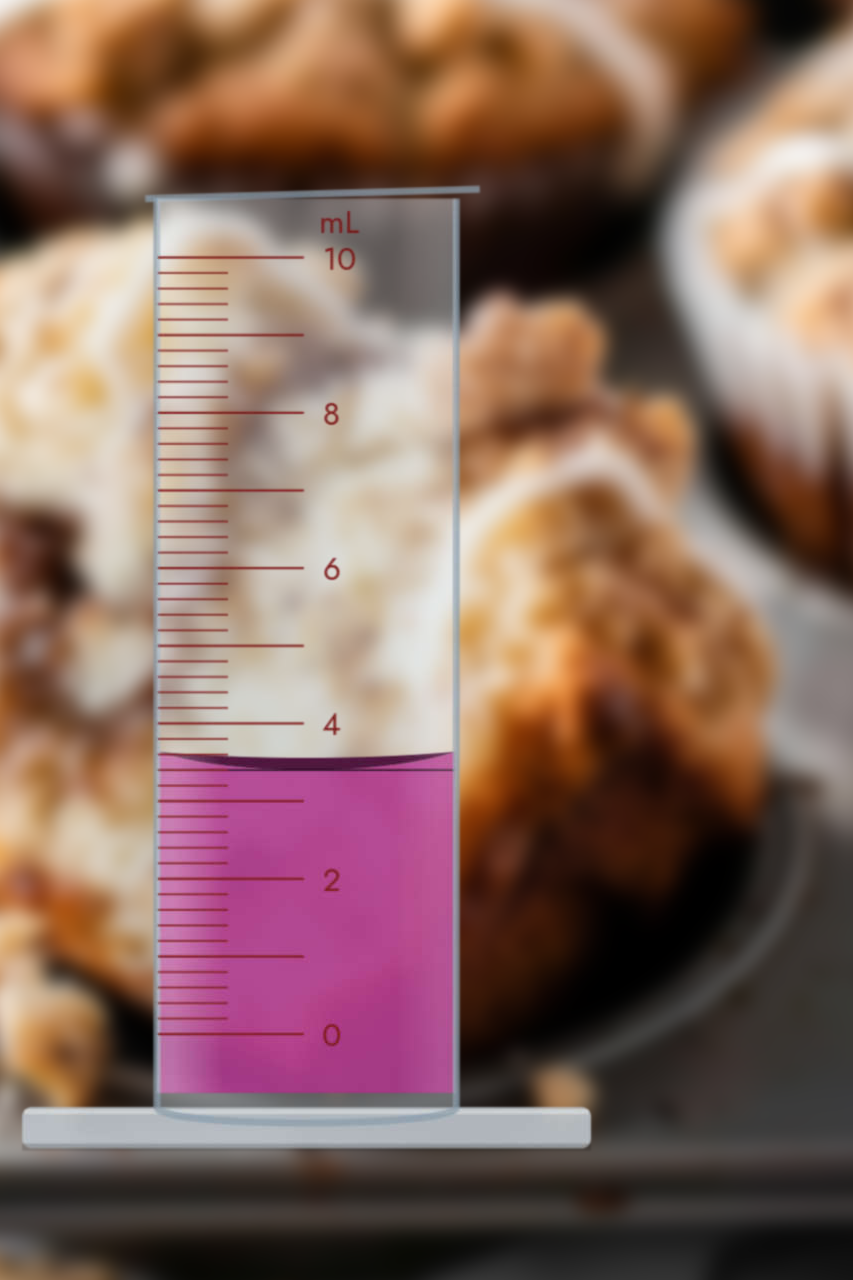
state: 3.4 mL
